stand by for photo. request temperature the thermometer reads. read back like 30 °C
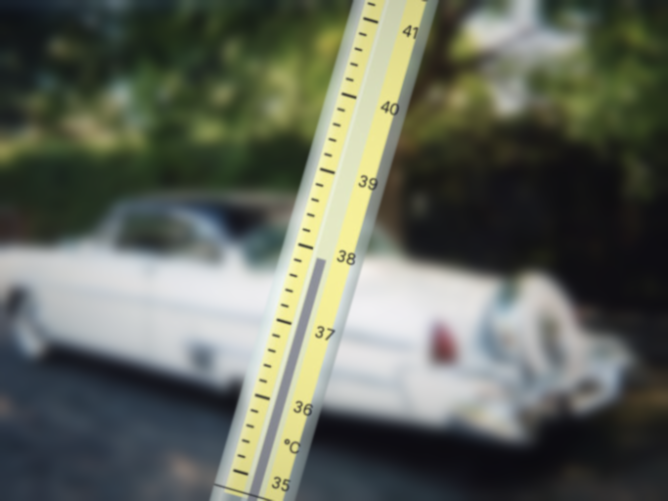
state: 37.9 °C
